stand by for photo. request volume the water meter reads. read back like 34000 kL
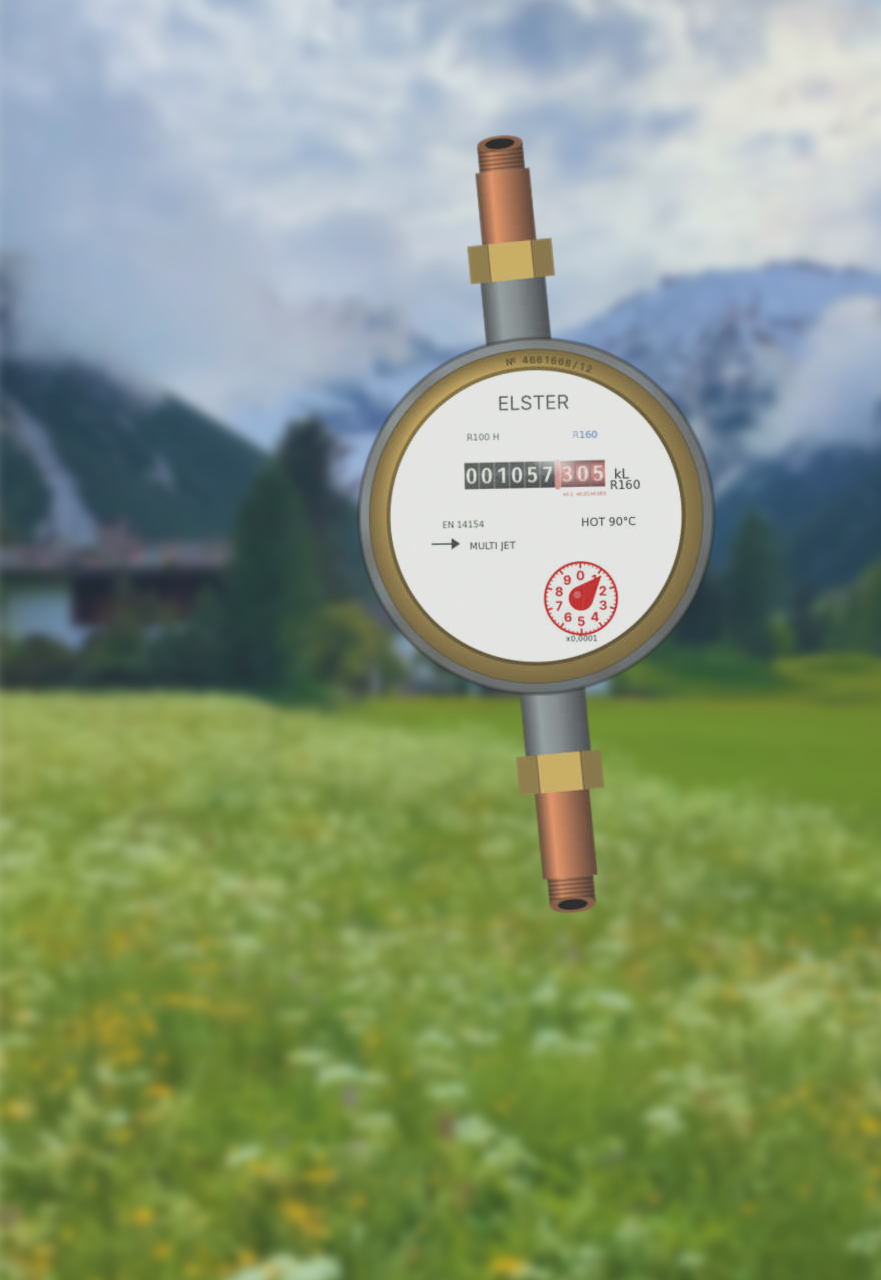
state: 1057.3051 kL
